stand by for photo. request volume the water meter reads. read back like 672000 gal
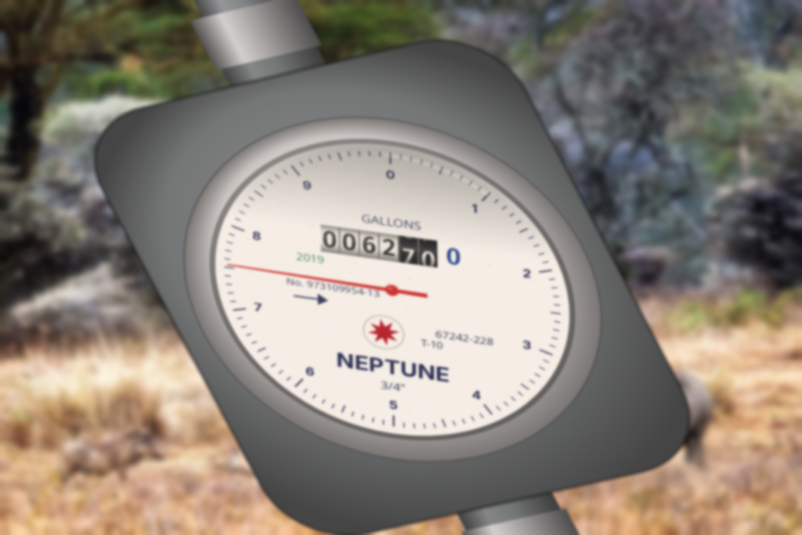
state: 62697.5 gal
